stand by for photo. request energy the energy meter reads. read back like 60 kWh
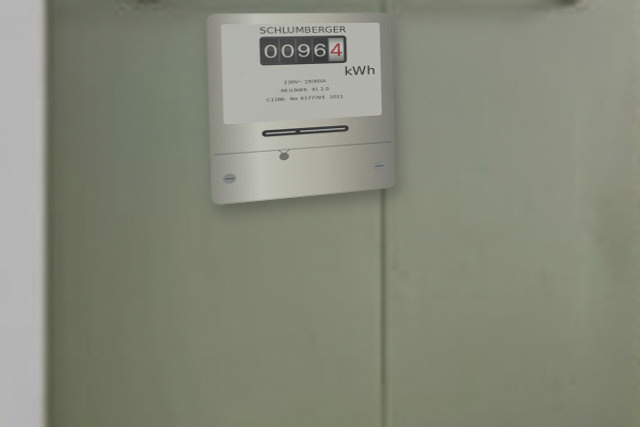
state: 96.4 kWh
